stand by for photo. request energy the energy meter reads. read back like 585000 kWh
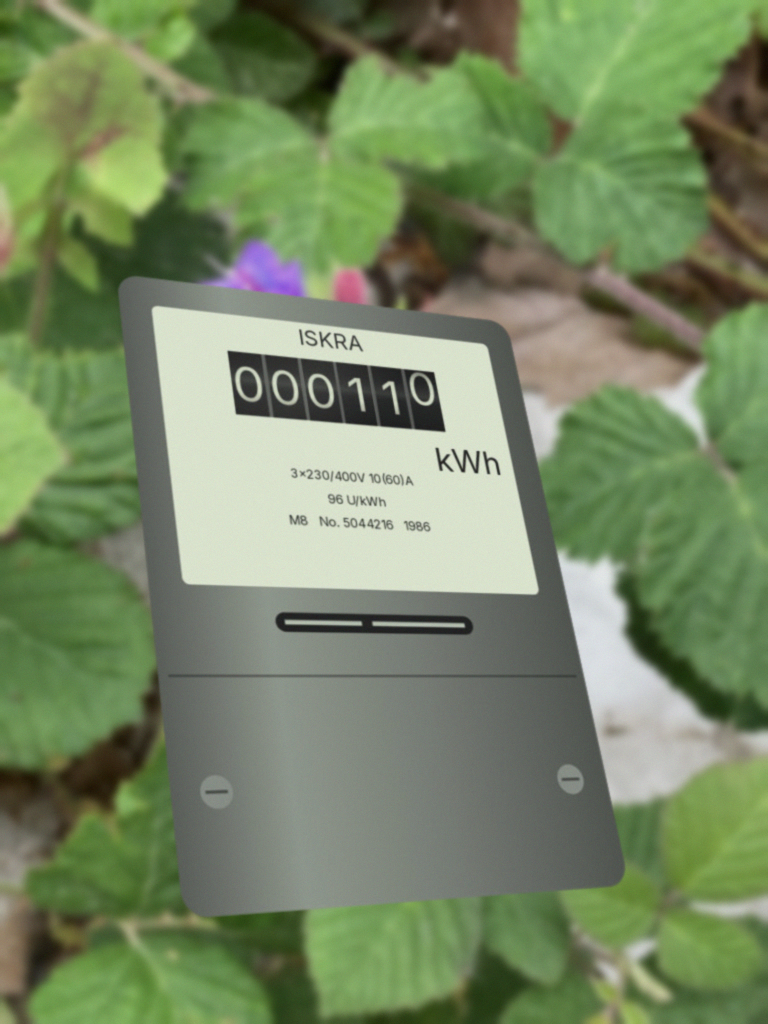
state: 110 kWh
